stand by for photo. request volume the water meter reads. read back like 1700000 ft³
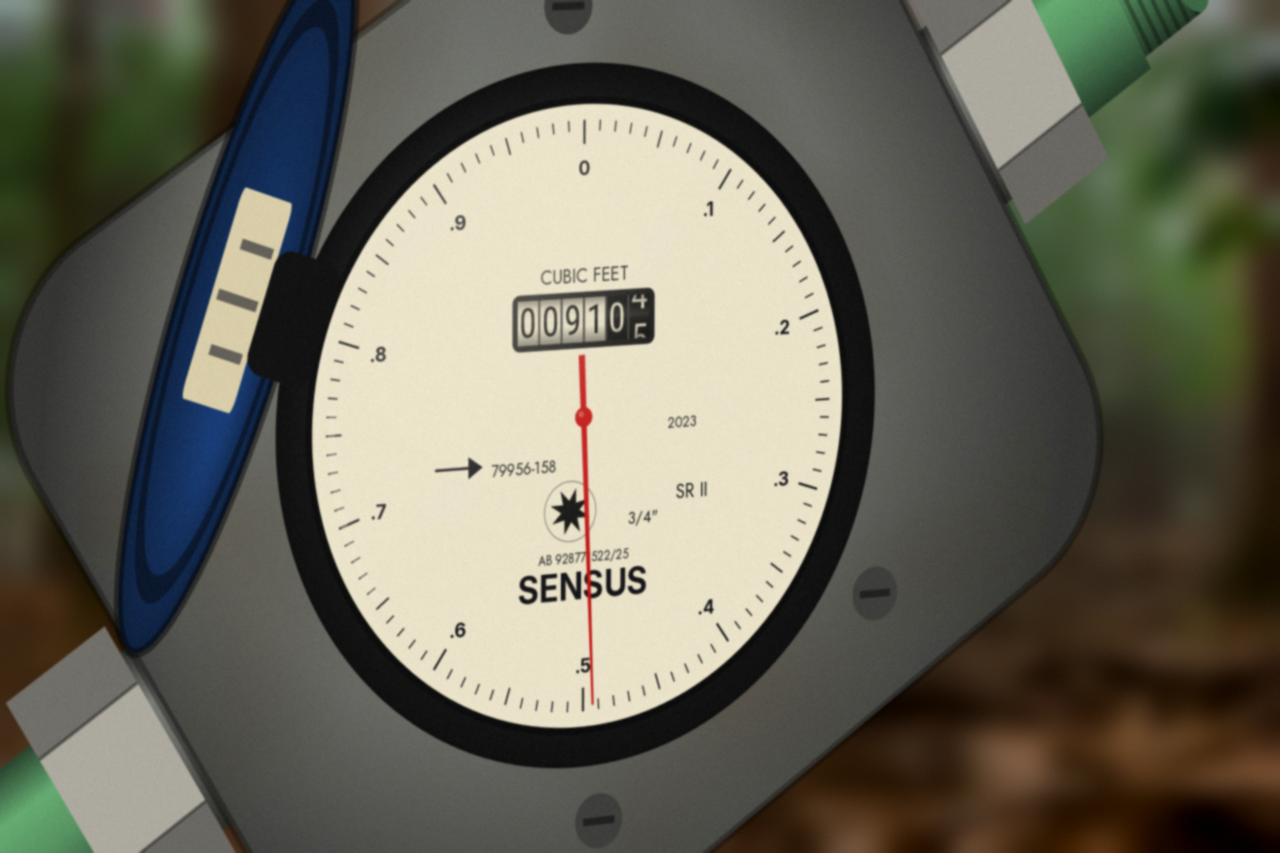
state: 9104.49 ft³
